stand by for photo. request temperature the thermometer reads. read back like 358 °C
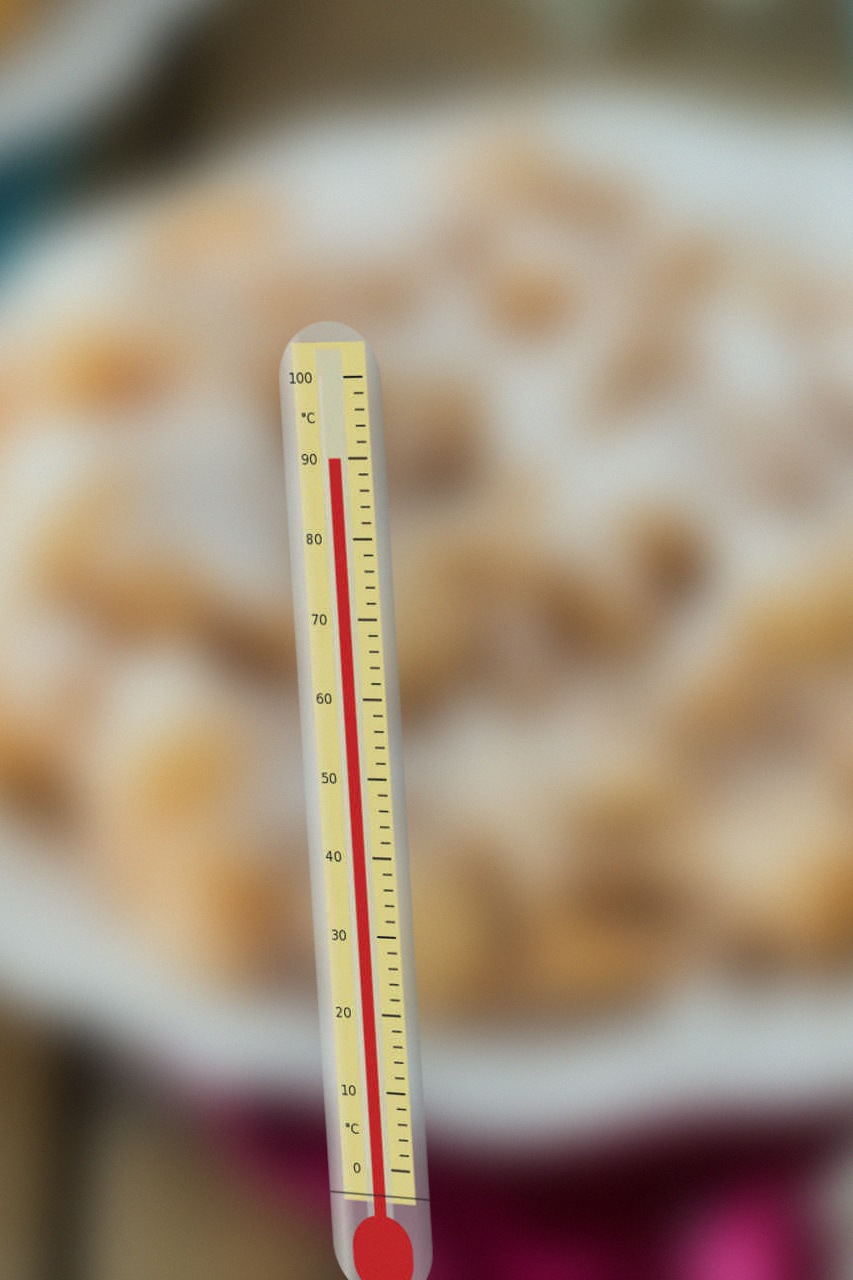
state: 90 °C
